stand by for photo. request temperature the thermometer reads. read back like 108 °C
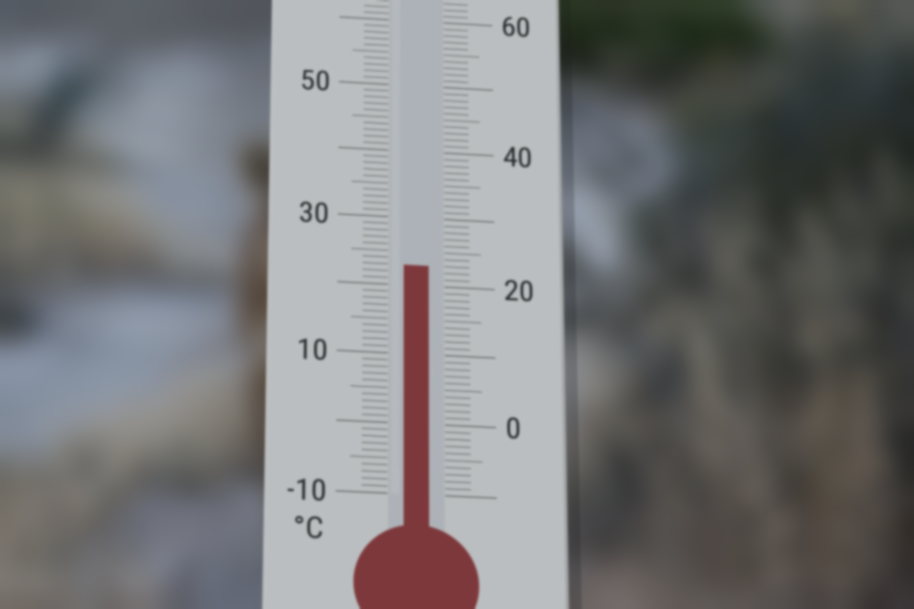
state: 23 °C
